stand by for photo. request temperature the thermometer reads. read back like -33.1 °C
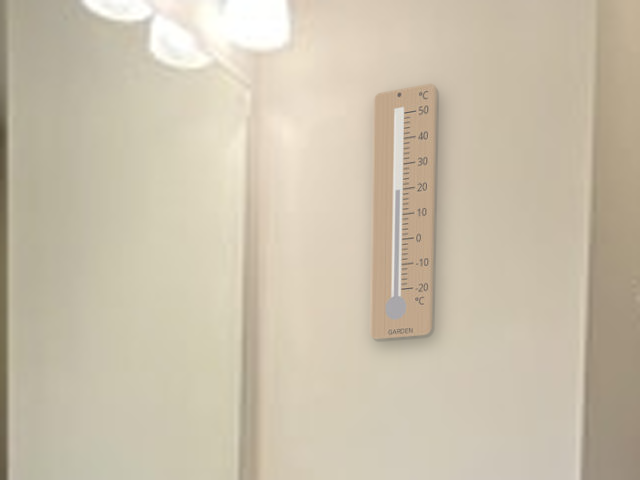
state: 20 °C
